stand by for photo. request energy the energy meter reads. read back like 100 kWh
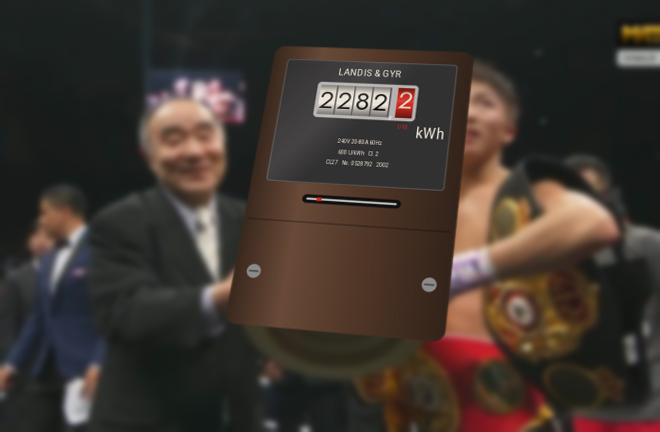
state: 2282.2 kWh
